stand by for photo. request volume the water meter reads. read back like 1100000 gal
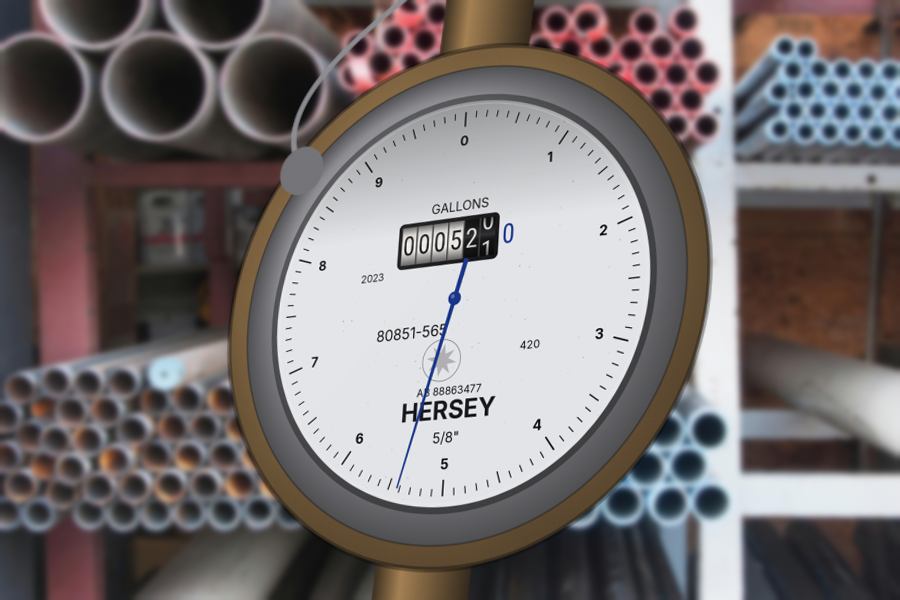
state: 5205.4 gal
